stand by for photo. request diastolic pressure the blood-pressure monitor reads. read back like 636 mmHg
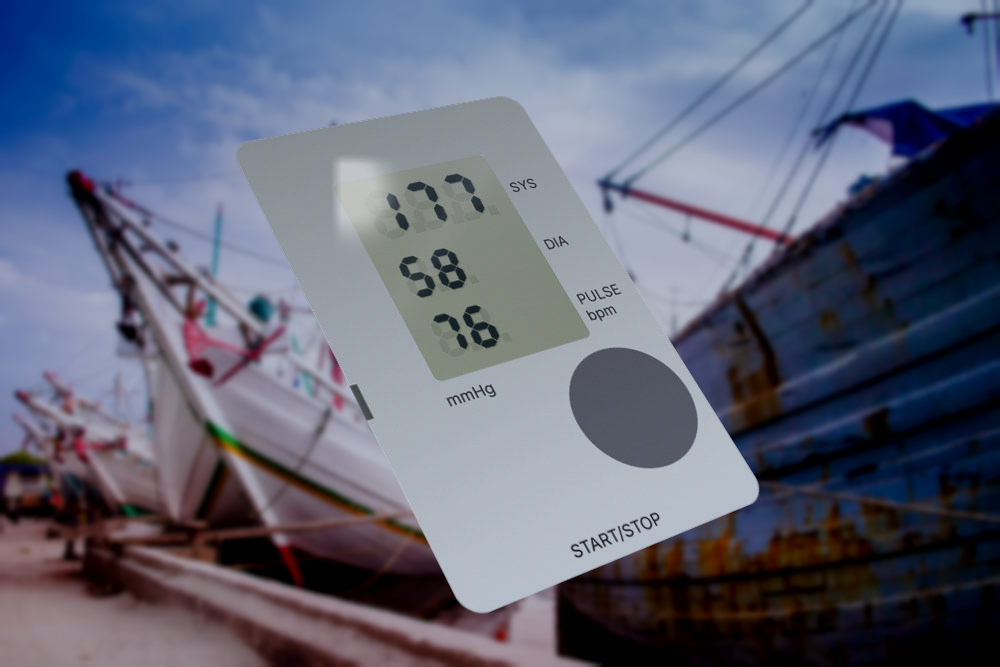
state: 58 mmHg
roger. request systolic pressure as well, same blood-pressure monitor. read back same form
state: 177 mmHg
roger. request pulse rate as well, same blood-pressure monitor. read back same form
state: 76 bpm
